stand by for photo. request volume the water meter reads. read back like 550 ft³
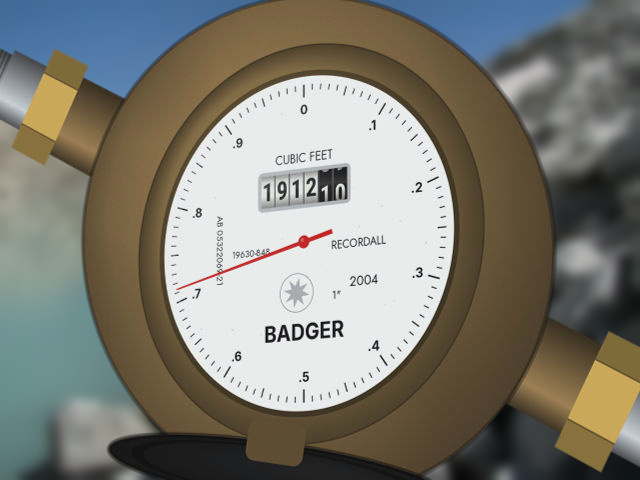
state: 191209.71 ft³
